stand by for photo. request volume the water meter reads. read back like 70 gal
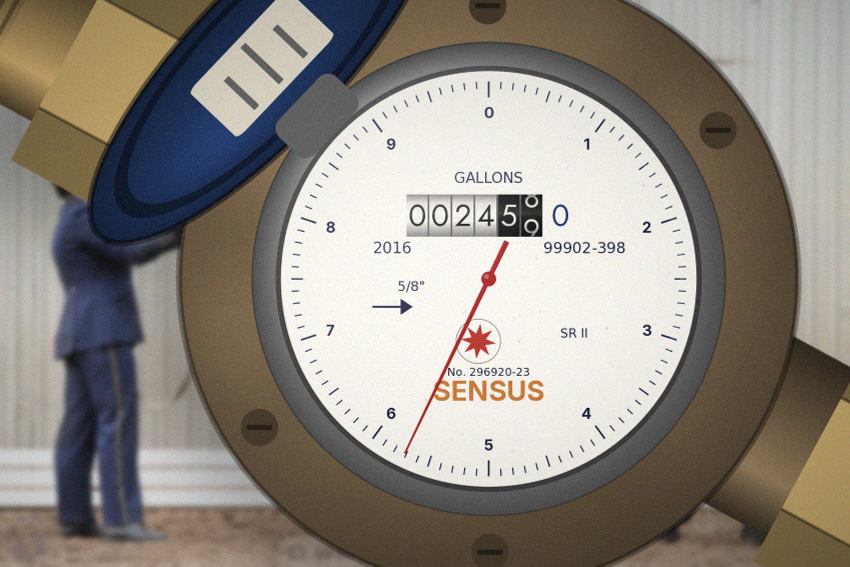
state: 24585.7 gal
